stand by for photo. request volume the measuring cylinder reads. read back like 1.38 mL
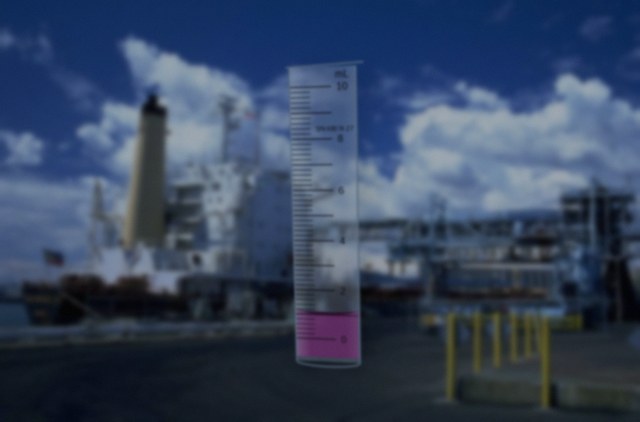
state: 1 mL
